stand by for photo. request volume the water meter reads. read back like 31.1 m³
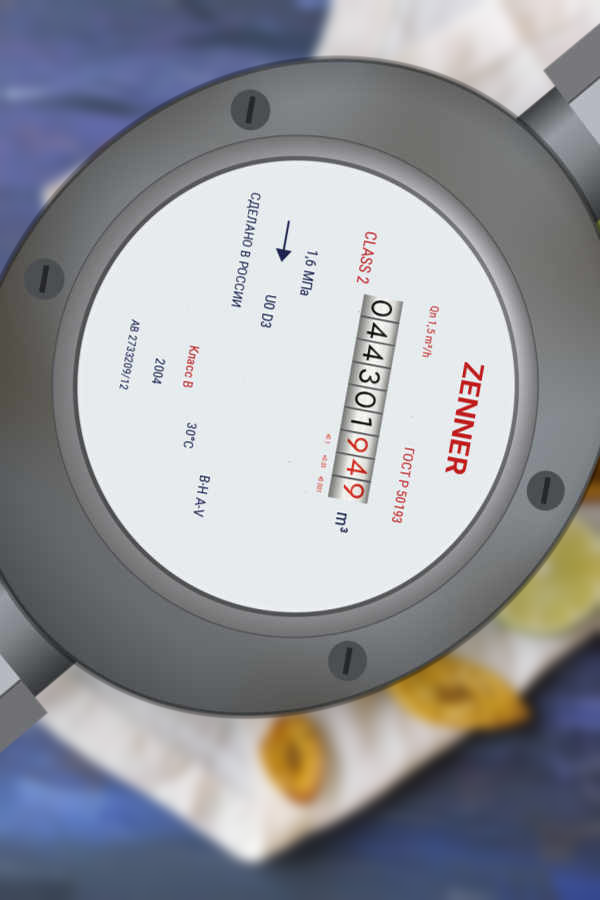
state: 44301.949 m³
